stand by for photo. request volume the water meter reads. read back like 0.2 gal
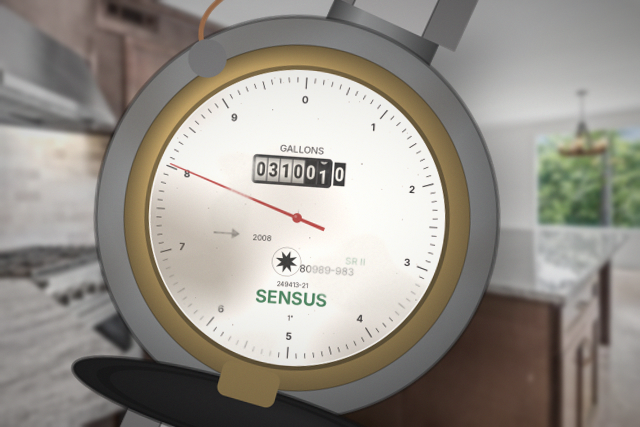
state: 310008.0 gal
